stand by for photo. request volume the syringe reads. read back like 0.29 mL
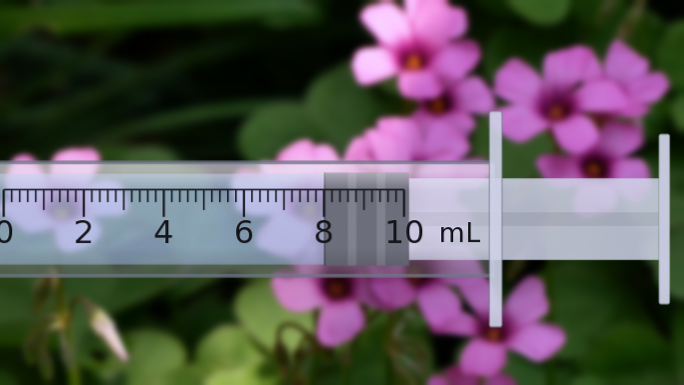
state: 8 mL
